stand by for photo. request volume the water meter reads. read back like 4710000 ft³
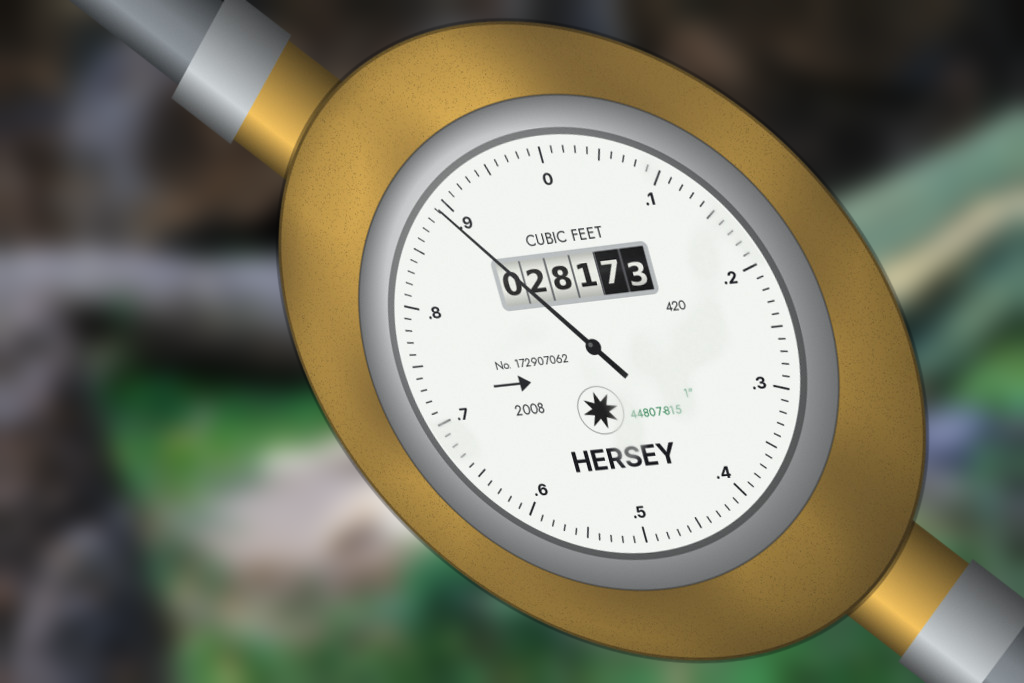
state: 28172.89 ft³
